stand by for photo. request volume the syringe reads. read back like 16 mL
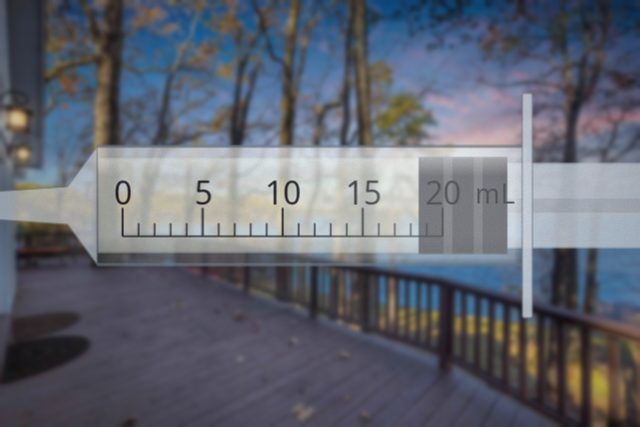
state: 18.5 mL
